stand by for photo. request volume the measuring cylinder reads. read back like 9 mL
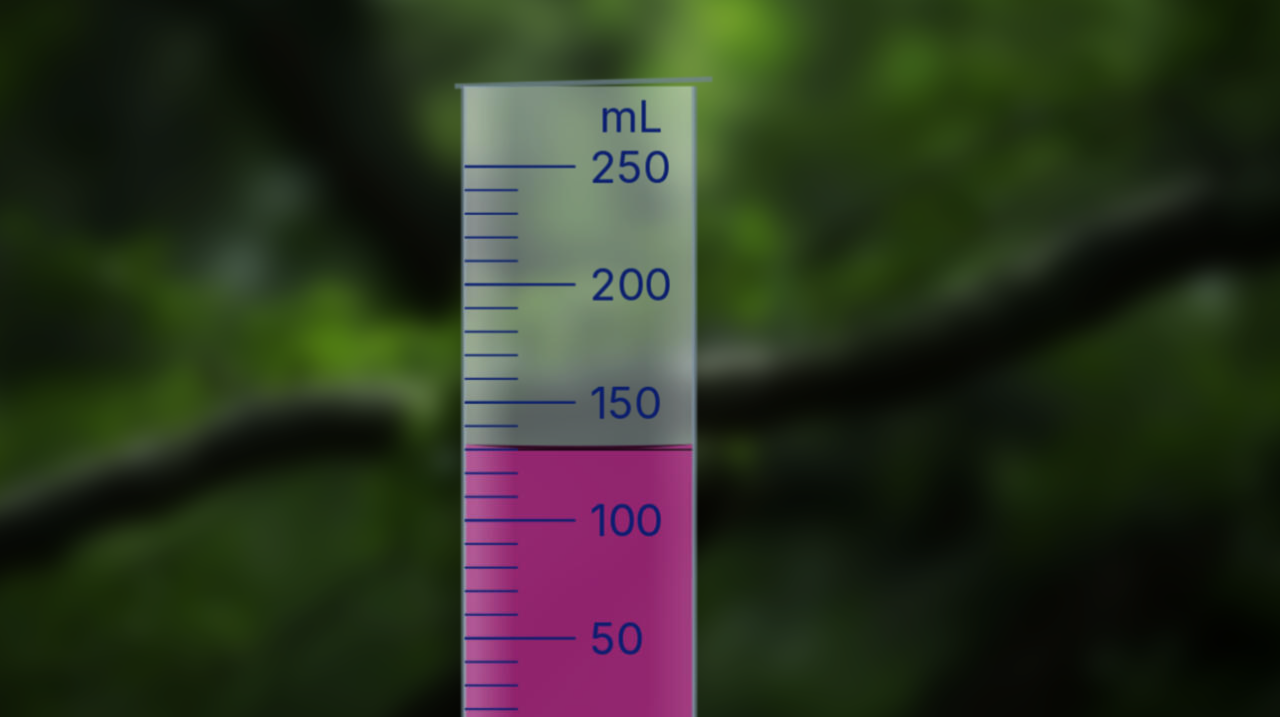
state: 130 mL
